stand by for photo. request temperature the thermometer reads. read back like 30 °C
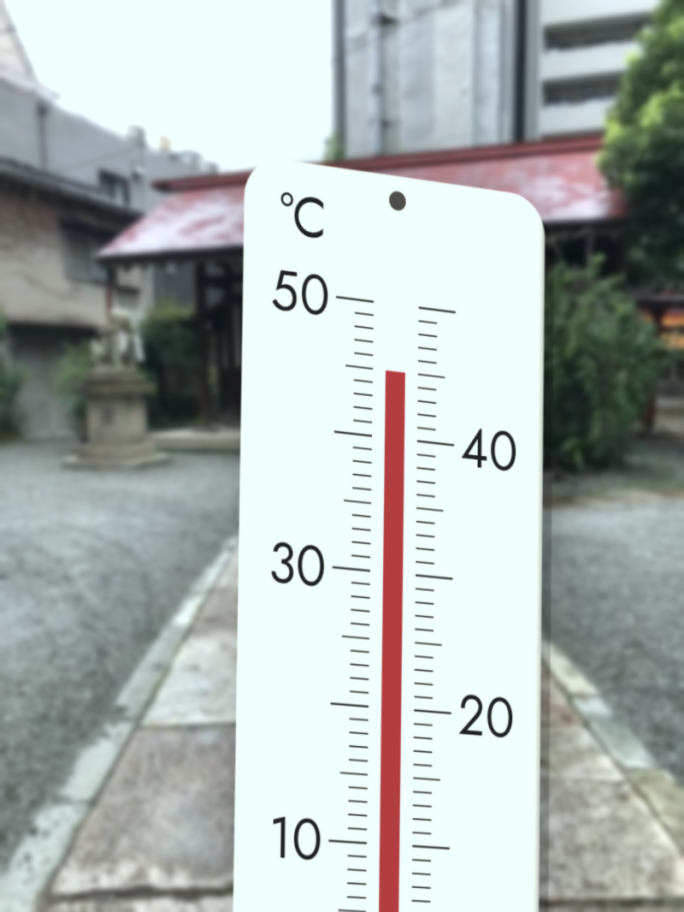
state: 45 °C
